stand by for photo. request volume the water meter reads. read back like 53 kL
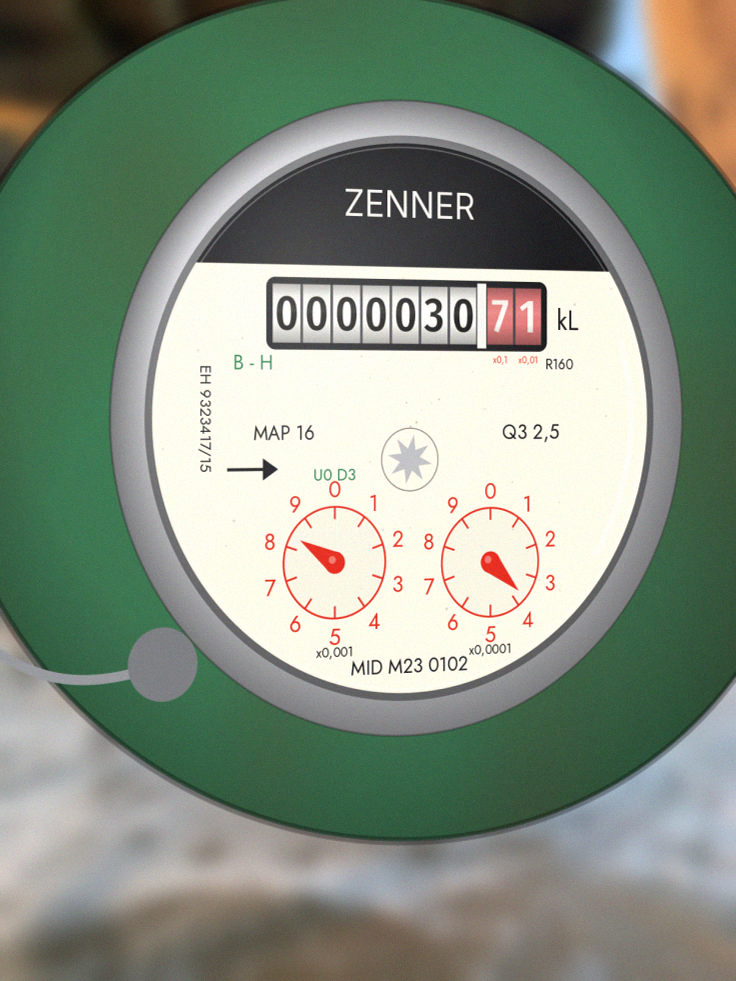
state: 30.7183 kL
